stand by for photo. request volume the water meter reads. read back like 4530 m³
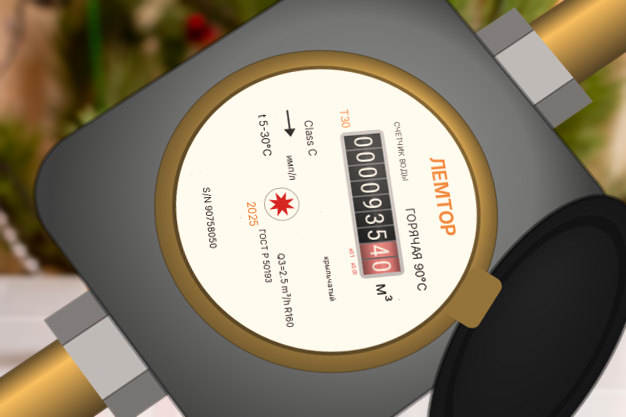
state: 935.40 m³
